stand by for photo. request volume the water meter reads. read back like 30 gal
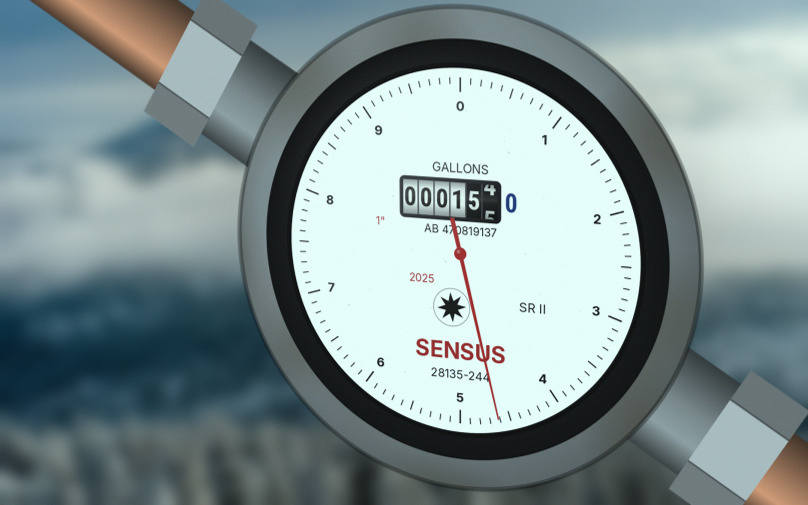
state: 1544.6 gal
